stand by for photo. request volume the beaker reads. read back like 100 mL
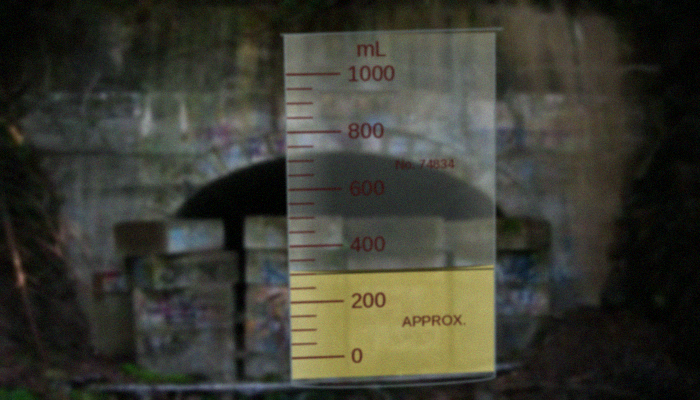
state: 300 mL
